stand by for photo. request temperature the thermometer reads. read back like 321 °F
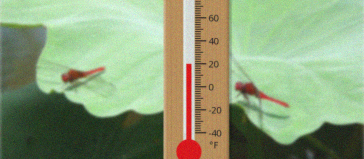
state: 20 °F
